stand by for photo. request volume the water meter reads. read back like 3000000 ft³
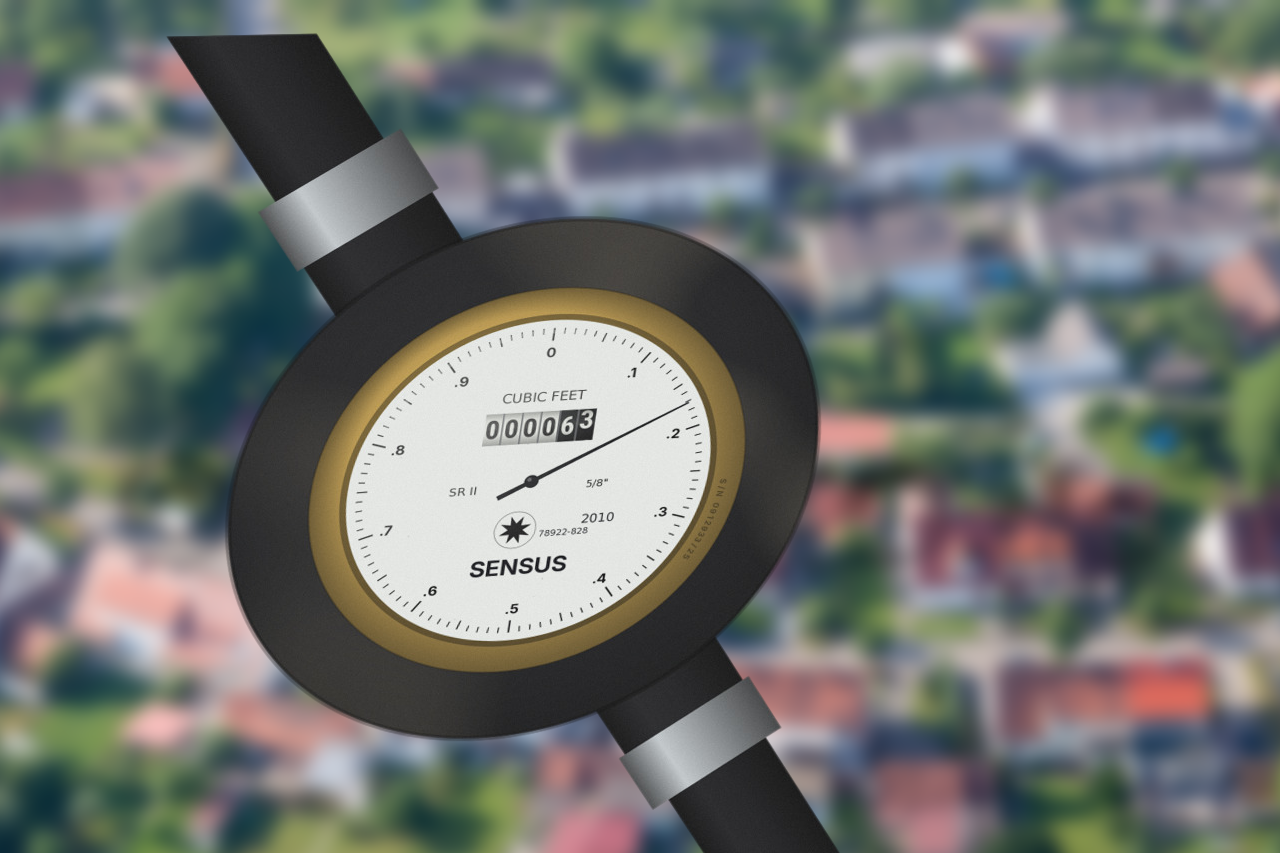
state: 63.17 ft³
